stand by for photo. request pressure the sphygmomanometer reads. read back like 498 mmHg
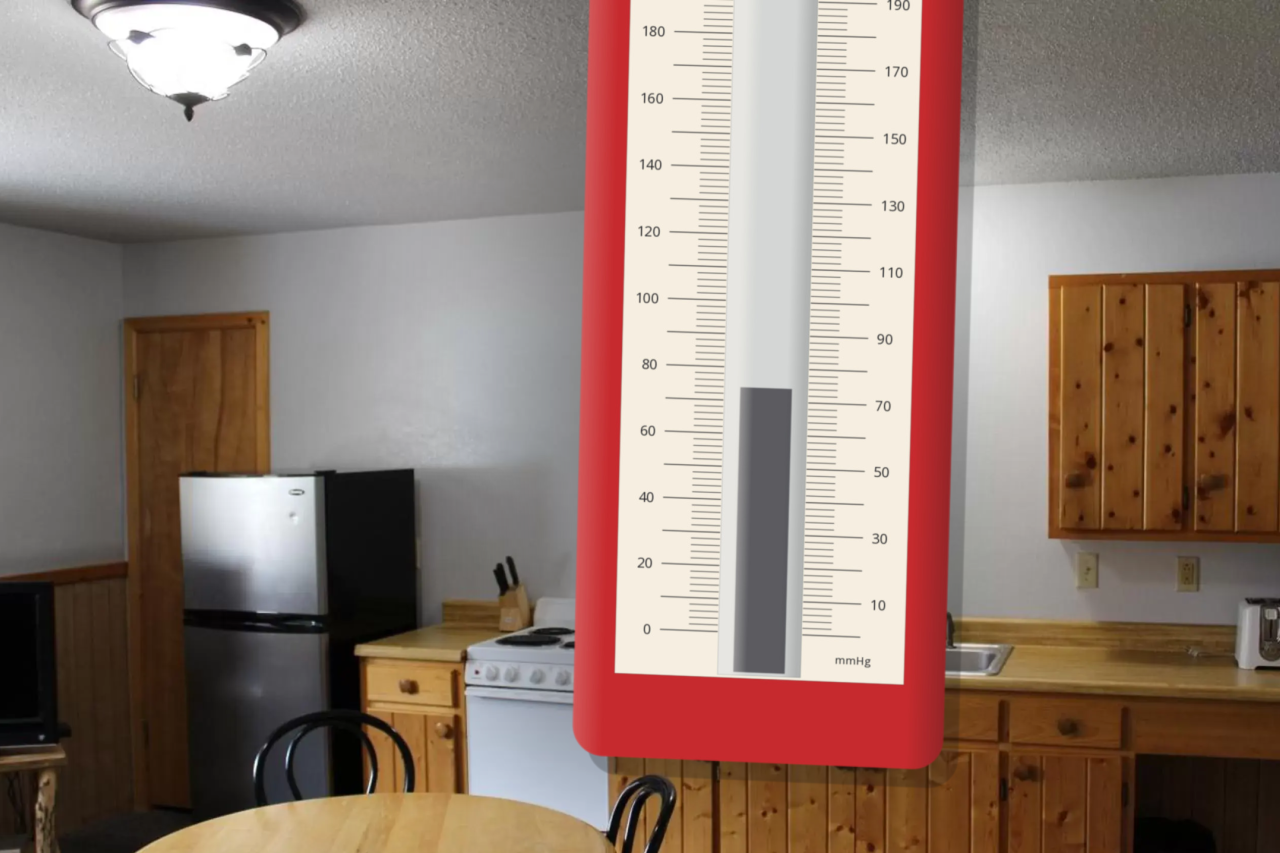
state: 74 mmHg
